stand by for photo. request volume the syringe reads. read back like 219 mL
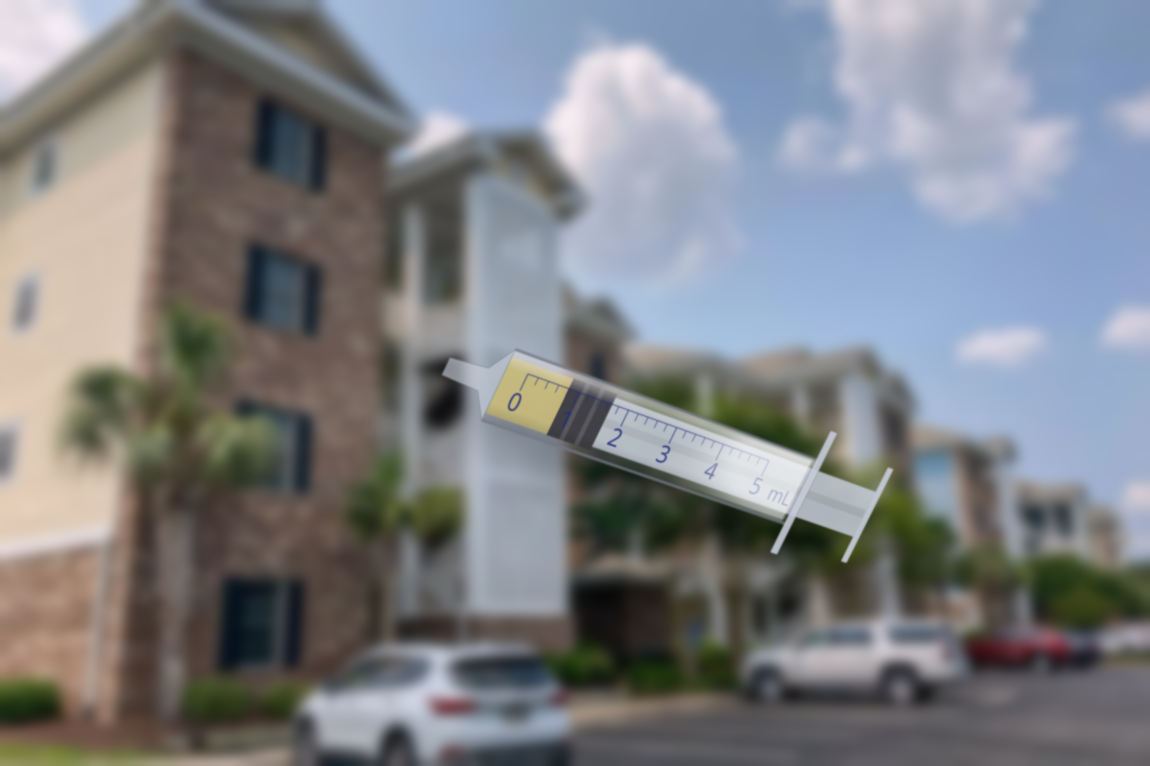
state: 0.8 mL
